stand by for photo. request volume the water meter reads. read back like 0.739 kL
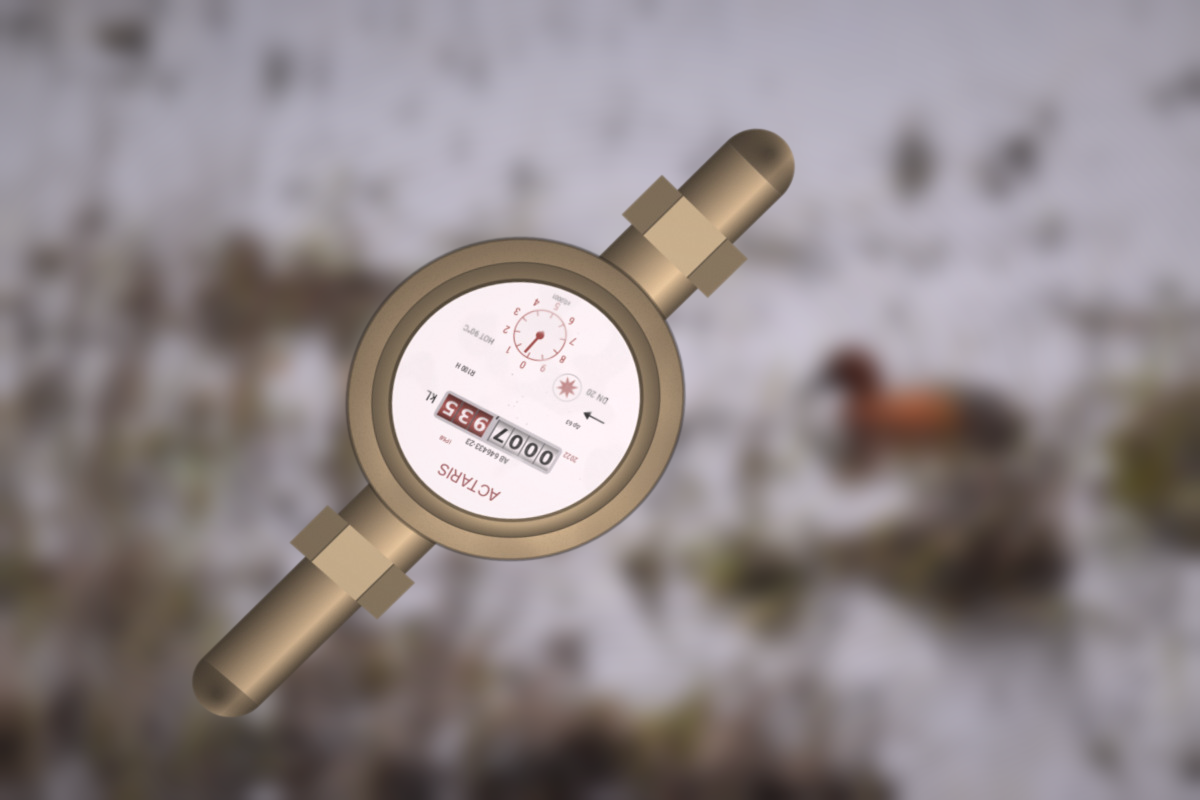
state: 7.9350 kL
